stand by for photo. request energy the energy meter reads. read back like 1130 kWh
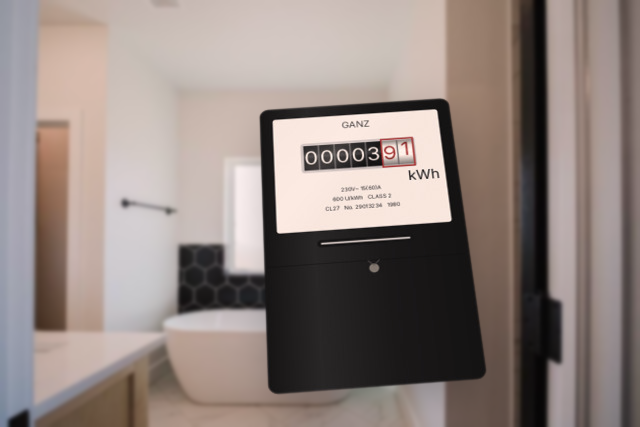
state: 3.91 kWh
